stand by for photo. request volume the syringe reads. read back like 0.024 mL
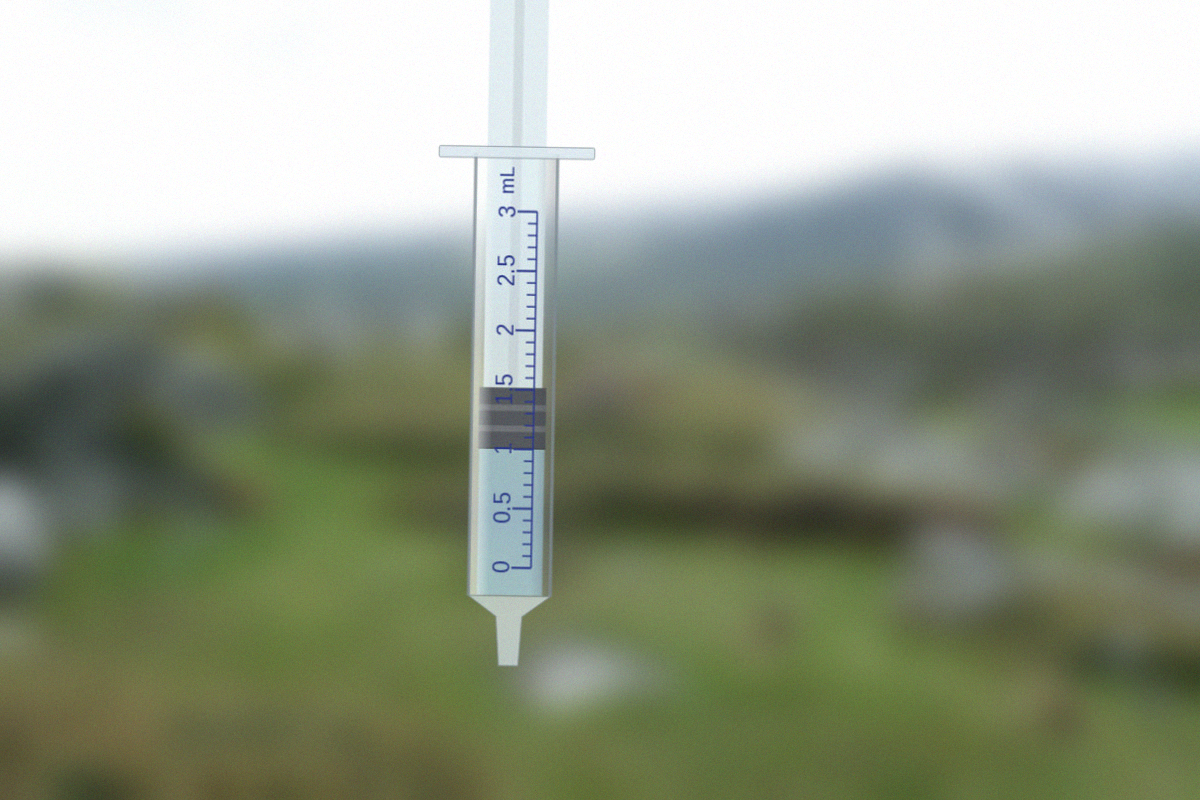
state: 1 mL
